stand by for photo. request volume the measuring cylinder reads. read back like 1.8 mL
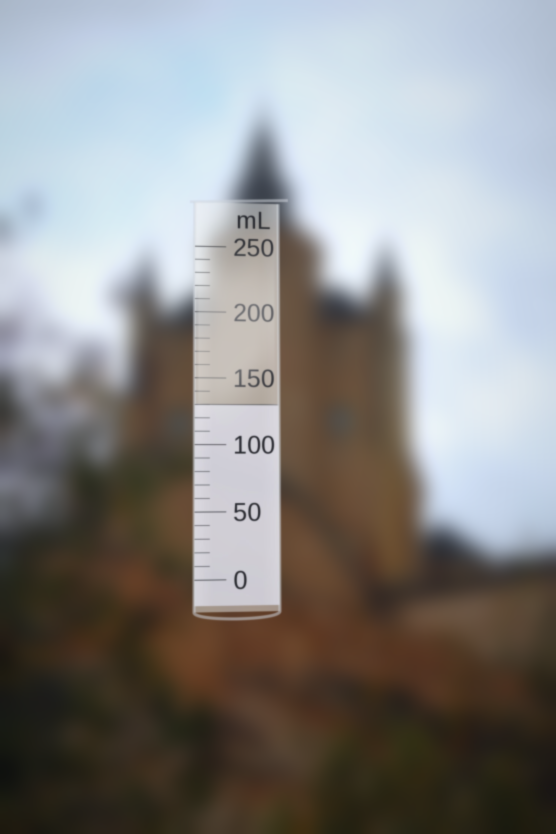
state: 130 mL
